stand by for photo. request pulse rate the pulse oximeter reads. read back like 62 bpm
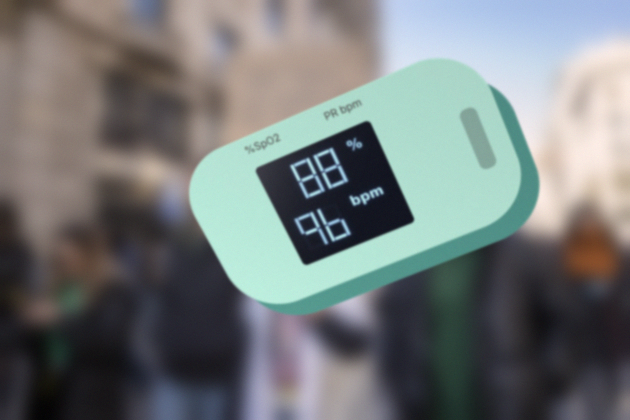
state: 96 bpm
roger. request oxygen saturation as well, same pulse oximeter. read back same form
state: 88 %
